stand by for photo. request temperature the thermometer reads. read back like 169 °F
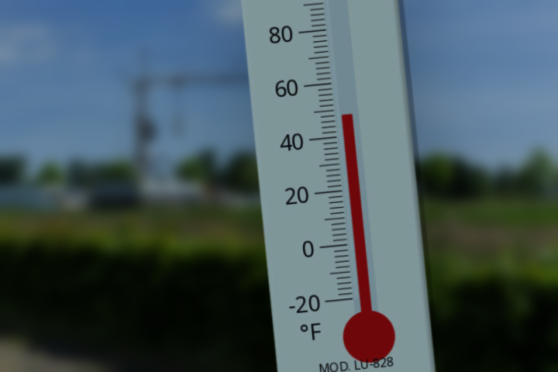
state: 48 °F
